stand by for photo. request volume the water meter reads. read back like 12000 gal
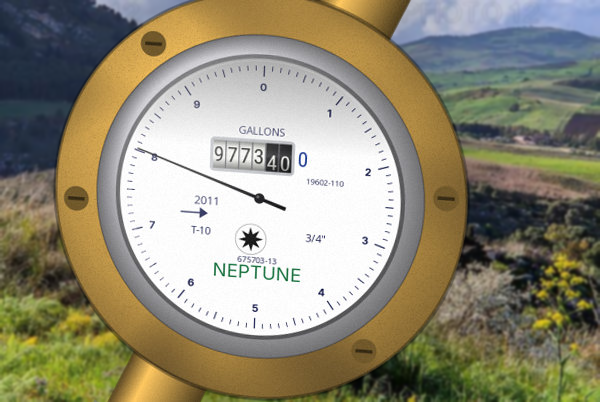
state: 9773398.0 gal
